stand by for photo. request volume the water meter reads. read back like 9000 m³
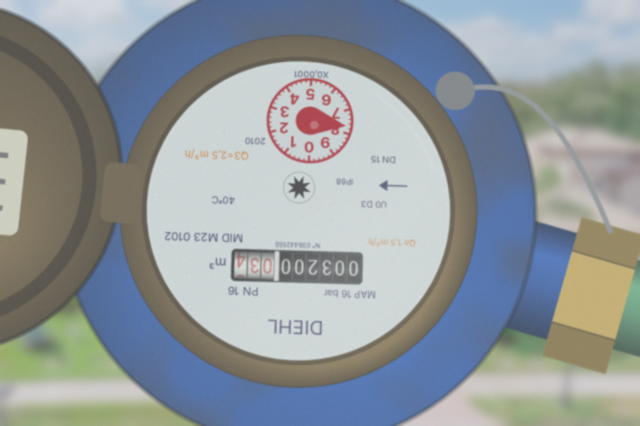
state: 3200.0337 m³
